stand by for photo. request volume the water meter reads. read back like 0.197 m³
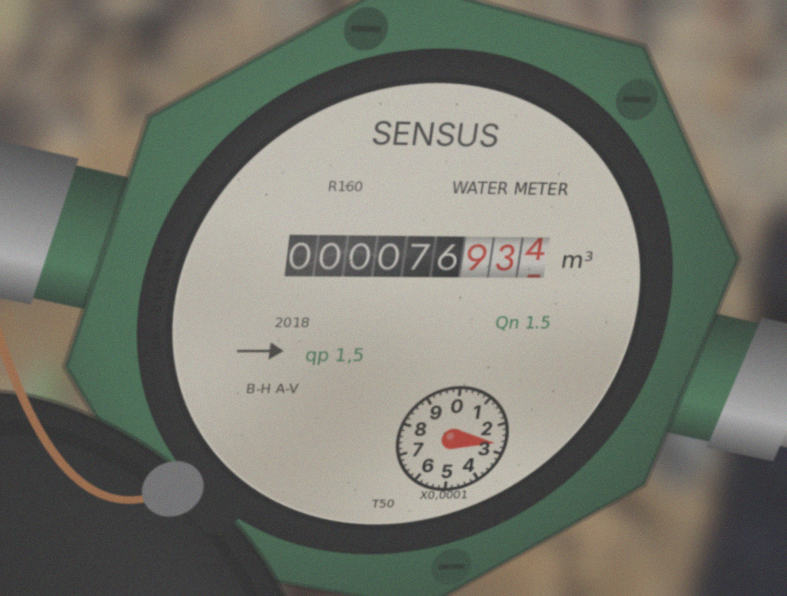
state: 76.9342 m³
